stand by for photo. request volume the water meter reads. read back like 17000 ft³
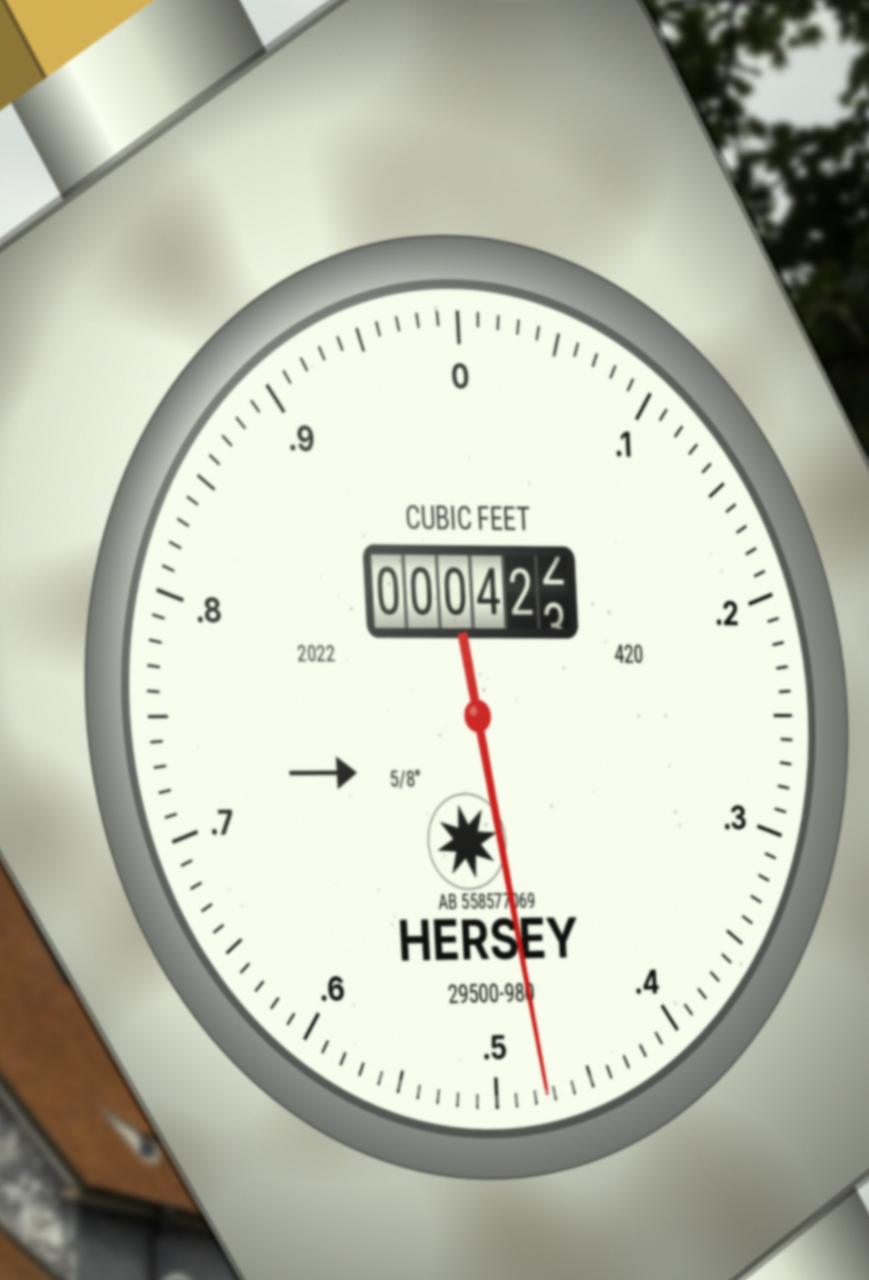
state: 422.47 ft³
